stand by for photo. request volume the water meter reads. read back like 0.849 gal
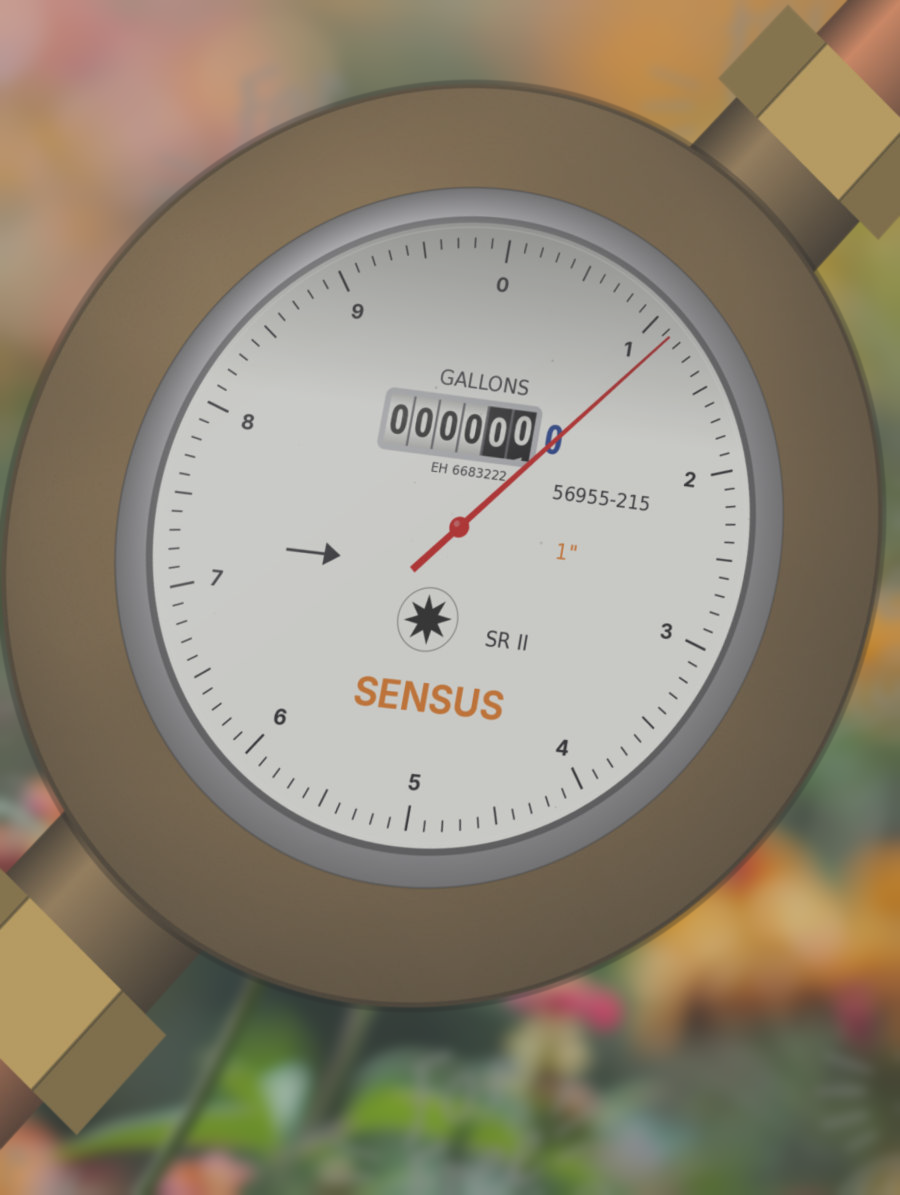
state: 1.1 gal
